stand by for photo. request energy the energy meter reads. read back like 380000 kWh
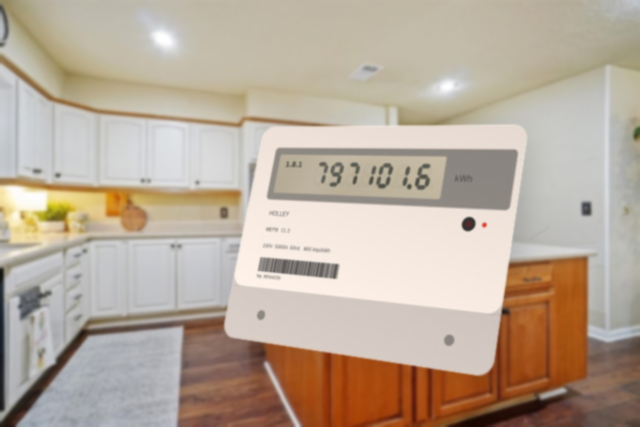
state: 797101.6 kWh
